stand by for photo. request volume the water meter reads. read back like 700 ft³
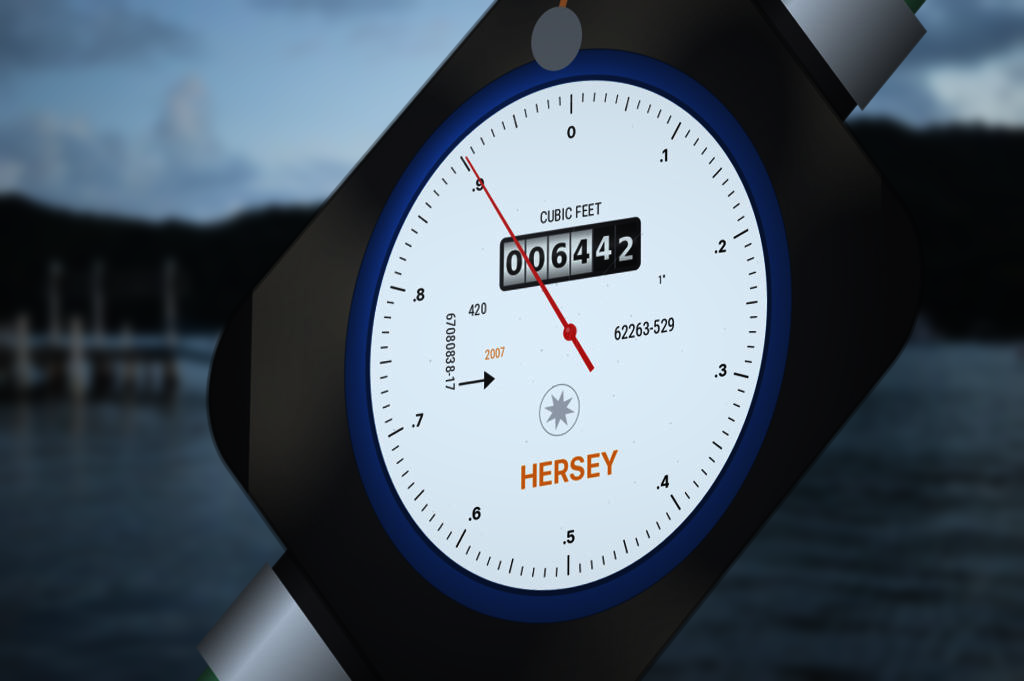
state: 6441.90 ft³
